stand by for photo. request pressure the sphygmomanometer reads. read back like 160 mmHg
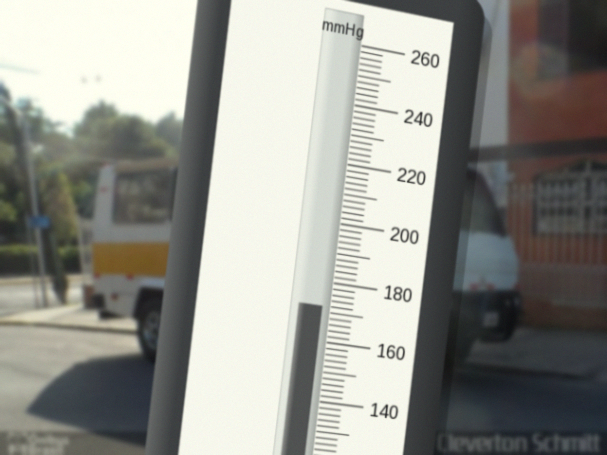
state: 172 mmHg
